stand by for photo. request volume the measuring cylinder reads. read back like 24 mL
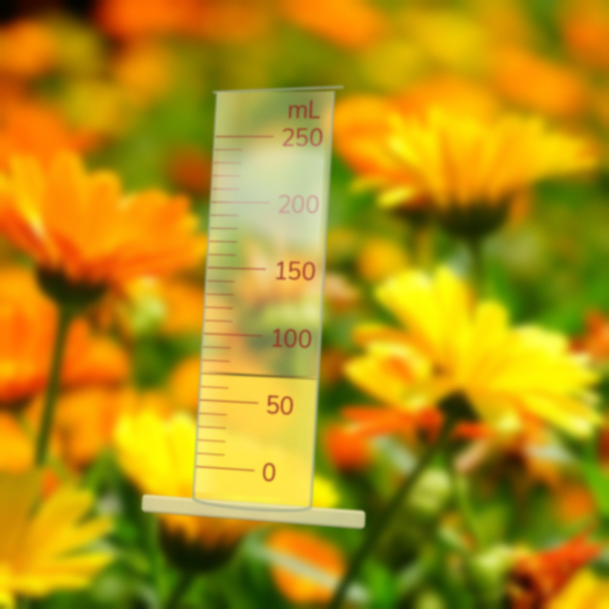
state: 70 mL
